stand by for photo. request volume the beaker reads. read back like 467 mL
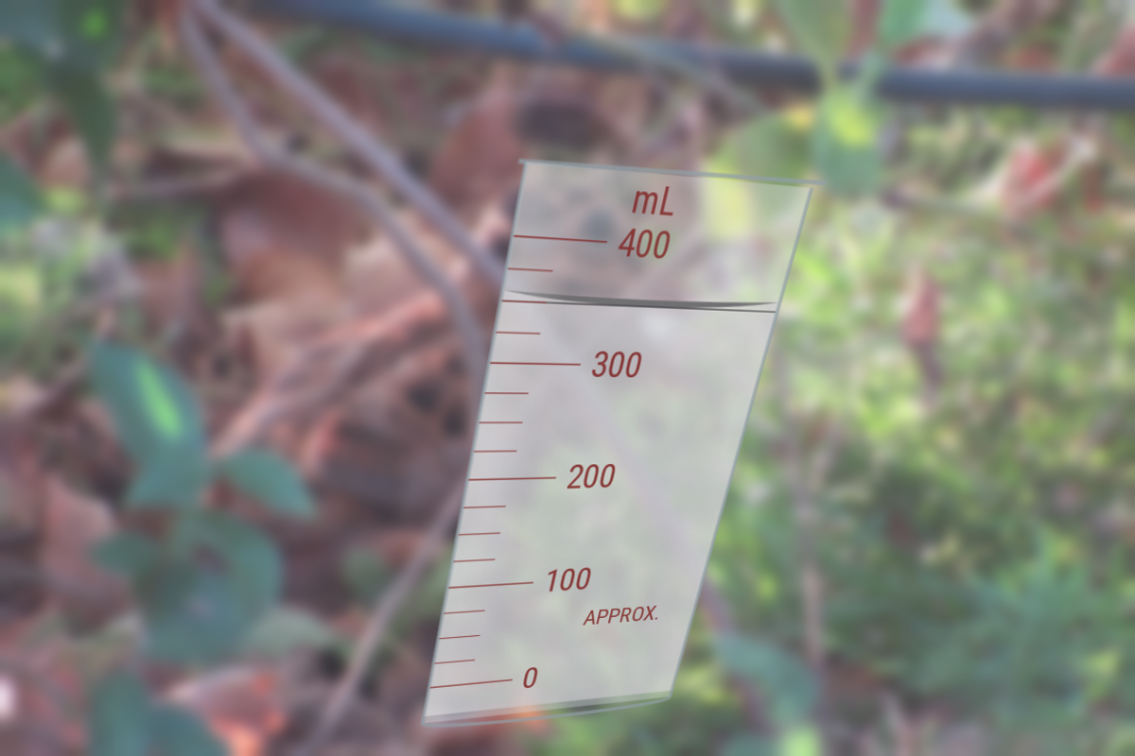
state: 350 mL
